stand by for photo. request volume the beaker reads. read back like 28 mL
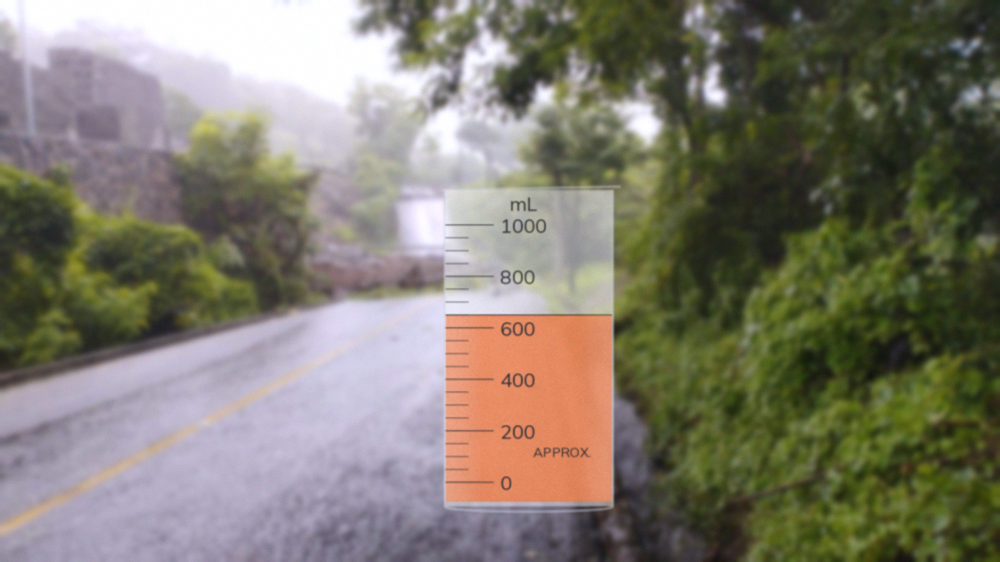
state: 650 mL
